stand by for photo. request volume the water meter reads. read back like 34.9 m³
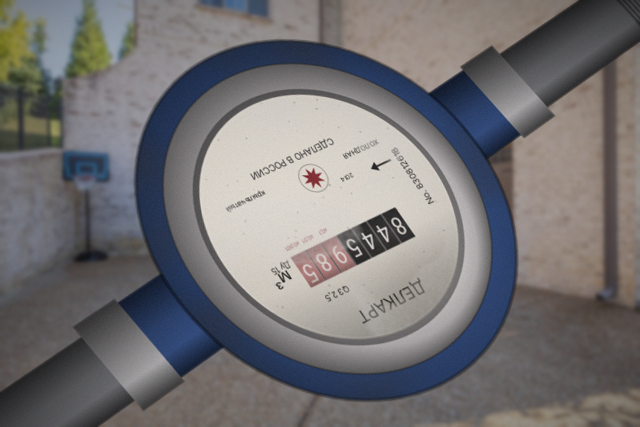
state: 8445.985 m³
